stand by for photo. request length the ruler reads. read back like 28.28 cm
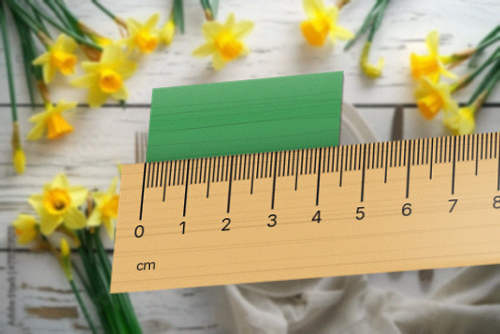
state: 4.4 cm
